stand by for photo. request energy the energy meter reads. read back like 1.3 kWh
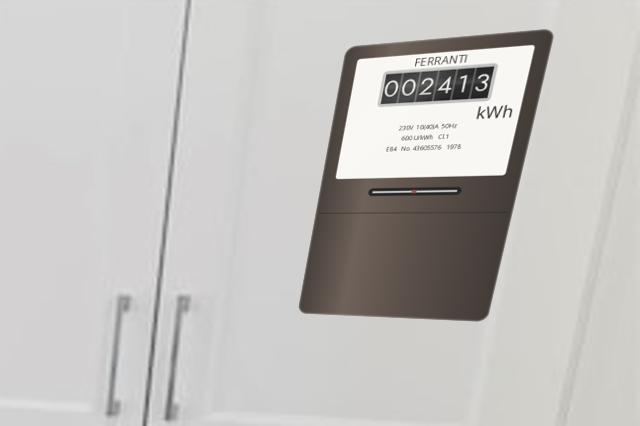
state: 2413 kWh
